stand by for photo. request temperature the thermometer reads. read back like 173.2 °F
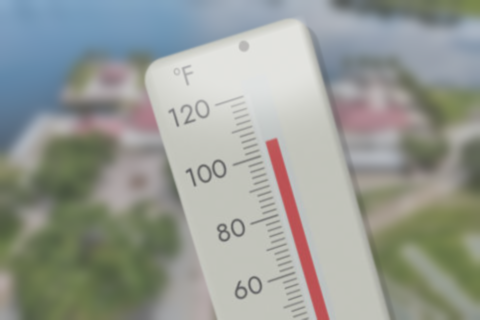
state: 104 °F
